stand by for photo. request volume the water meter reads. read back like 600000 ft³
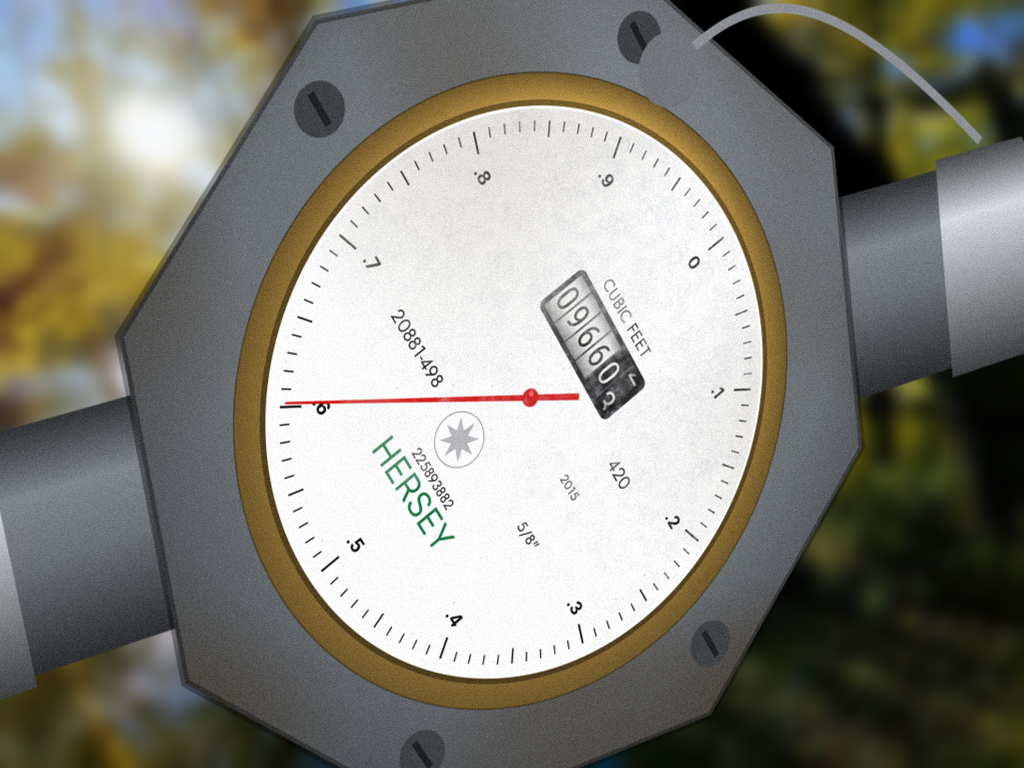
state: 96602.60 ft³
